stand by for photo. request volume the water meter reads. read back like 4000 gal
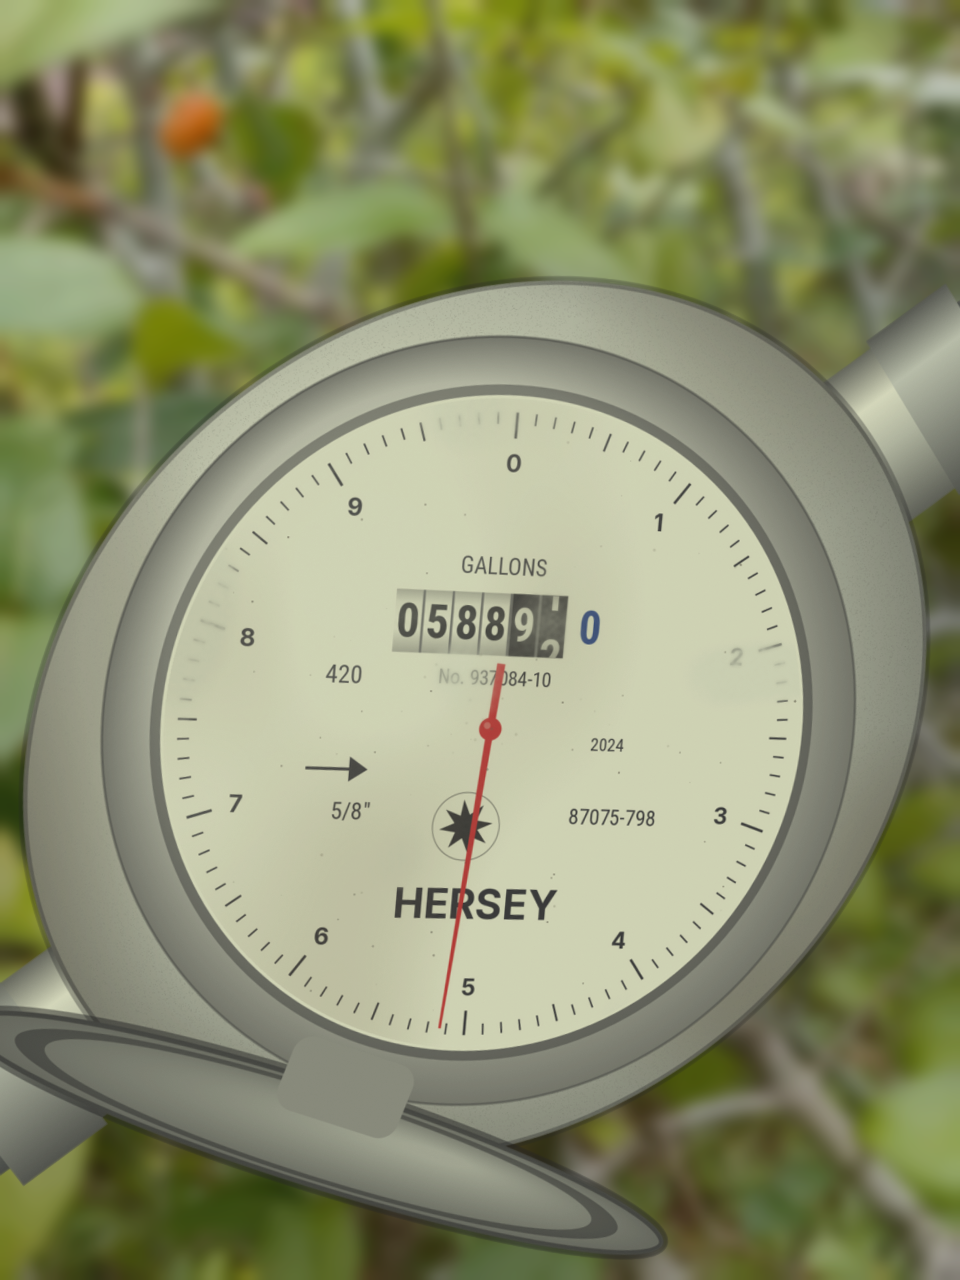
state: 588915.1 gal
